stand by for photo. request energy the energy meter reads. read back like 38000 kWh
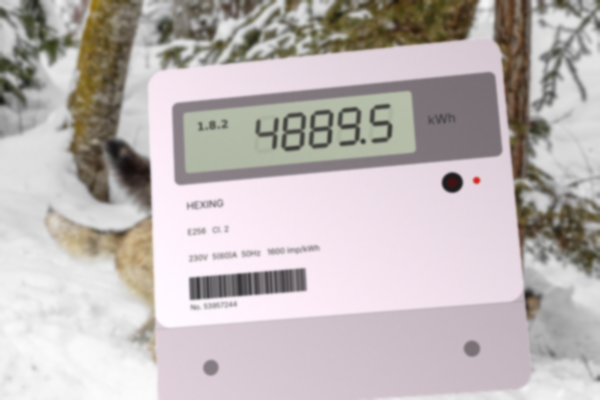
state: 4889.5 kWh
